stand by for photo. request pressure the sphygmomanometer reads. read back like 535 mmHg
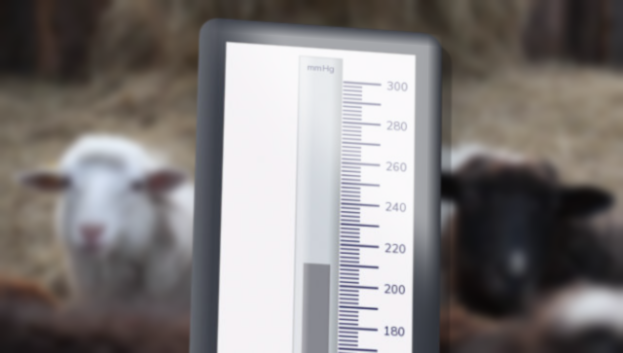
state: 210 mmHg
